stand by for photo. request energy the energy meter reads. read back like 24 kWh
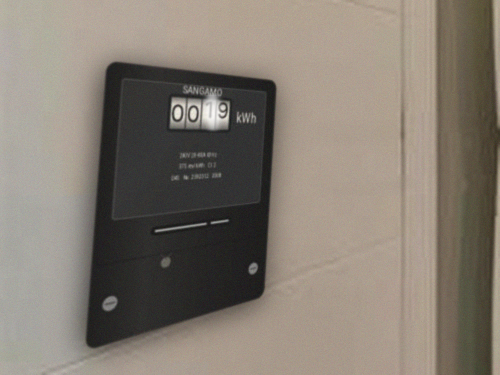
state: 19 kWh
